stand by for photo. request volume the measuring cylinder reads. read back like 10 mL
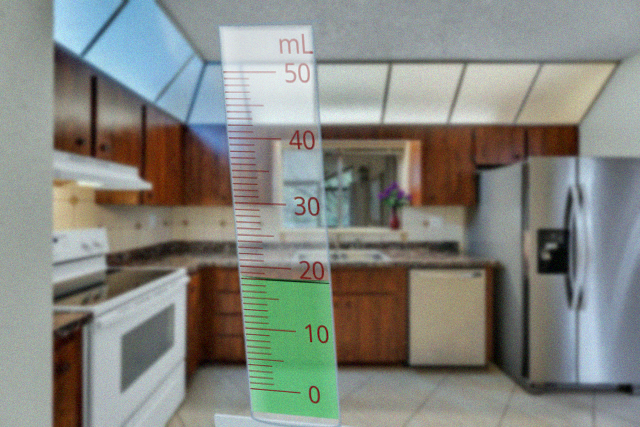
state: 18 mL
